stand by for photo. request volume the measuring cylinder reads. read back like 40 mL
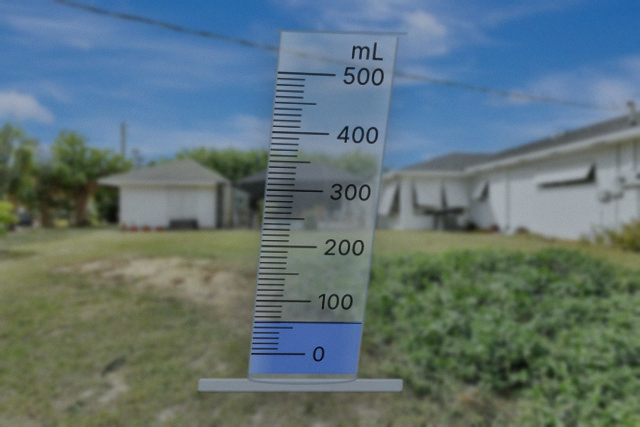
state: 60 mL
